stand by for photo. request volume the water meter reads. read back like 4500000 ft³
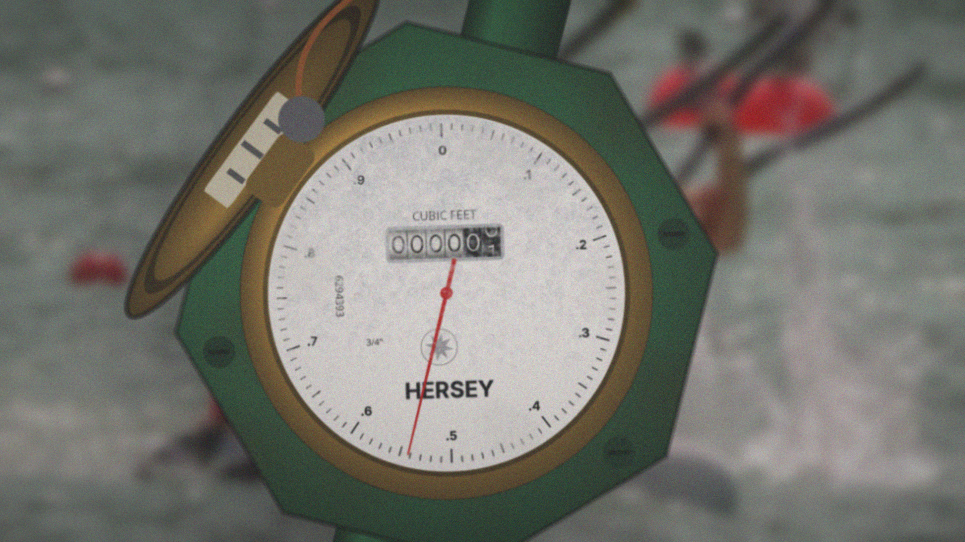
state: 0.54 ft³
